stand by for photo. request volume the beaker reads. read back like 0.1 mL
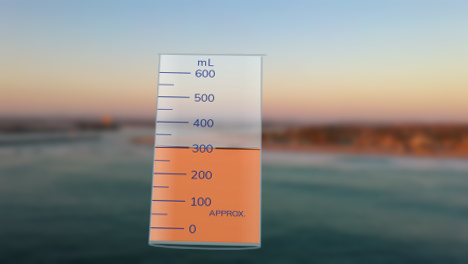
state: 300 mL
